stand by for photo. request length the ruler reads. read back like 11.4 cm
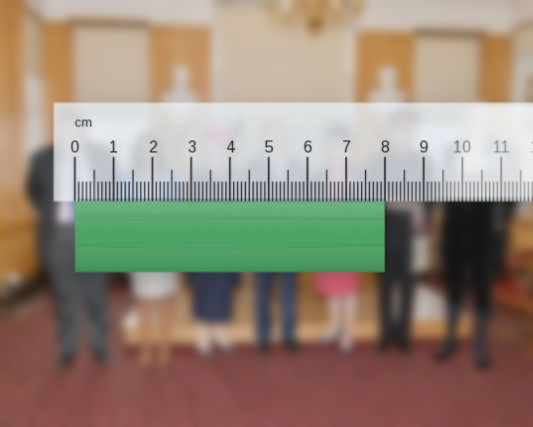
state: 8 cm
